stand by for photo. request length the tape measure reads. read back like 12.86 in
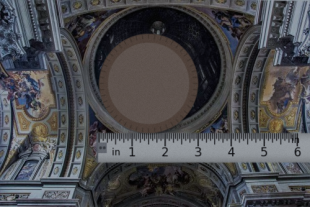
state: 3 in
